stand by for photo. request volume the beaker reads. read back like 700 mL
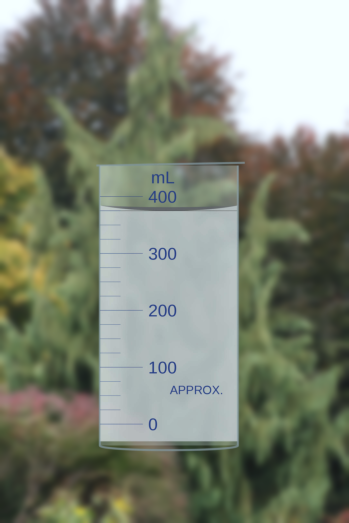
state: 375 mL
